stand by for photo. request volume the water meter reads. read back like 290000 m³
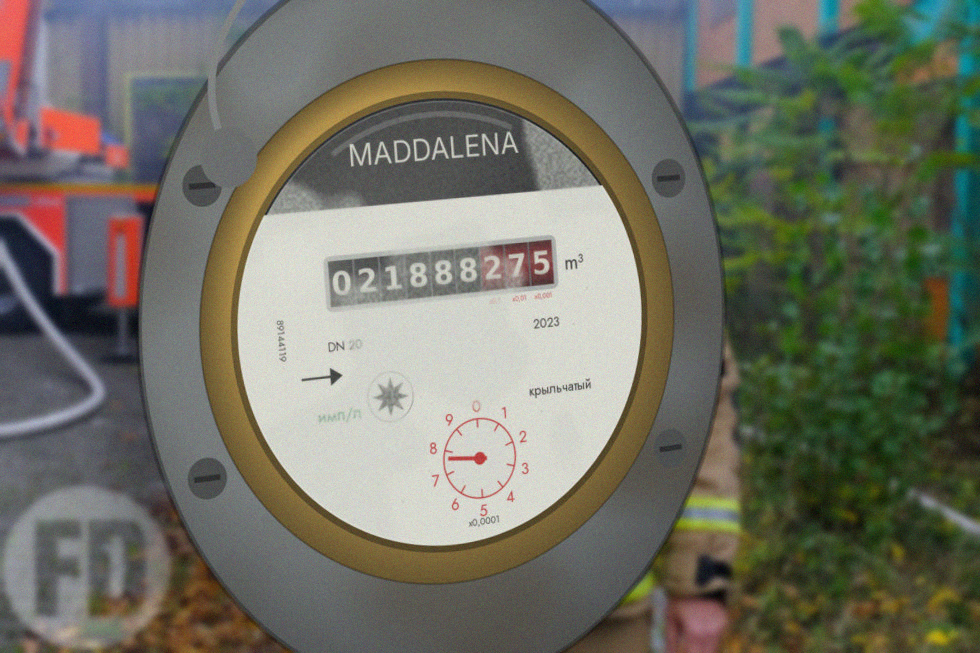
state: 21888.2757 m³
